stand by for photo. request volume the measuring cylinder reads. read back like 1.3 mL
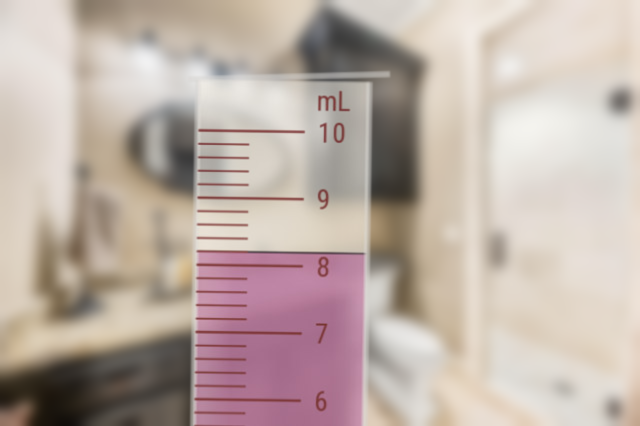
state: 8.2 mL
